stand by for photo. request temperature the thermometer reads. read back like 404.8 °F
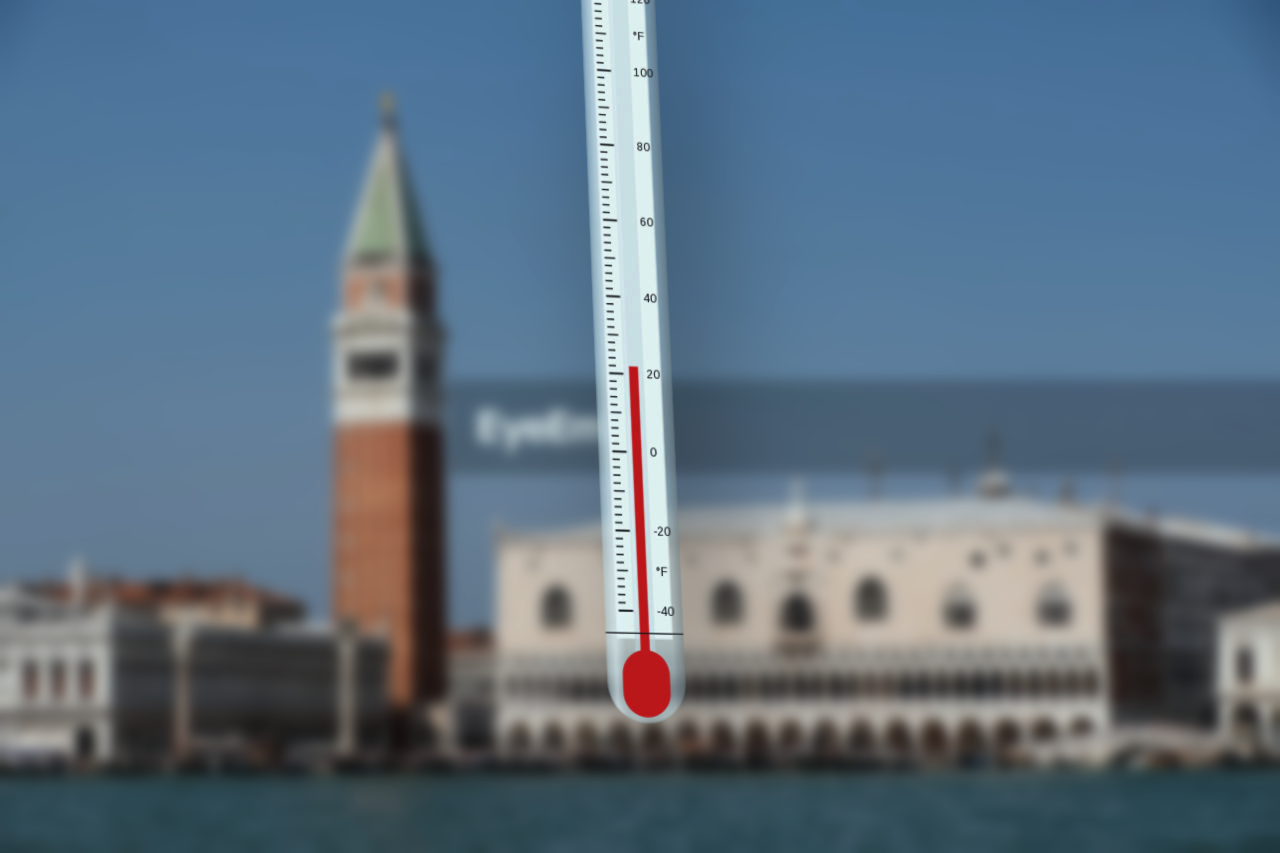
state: 22 °F
